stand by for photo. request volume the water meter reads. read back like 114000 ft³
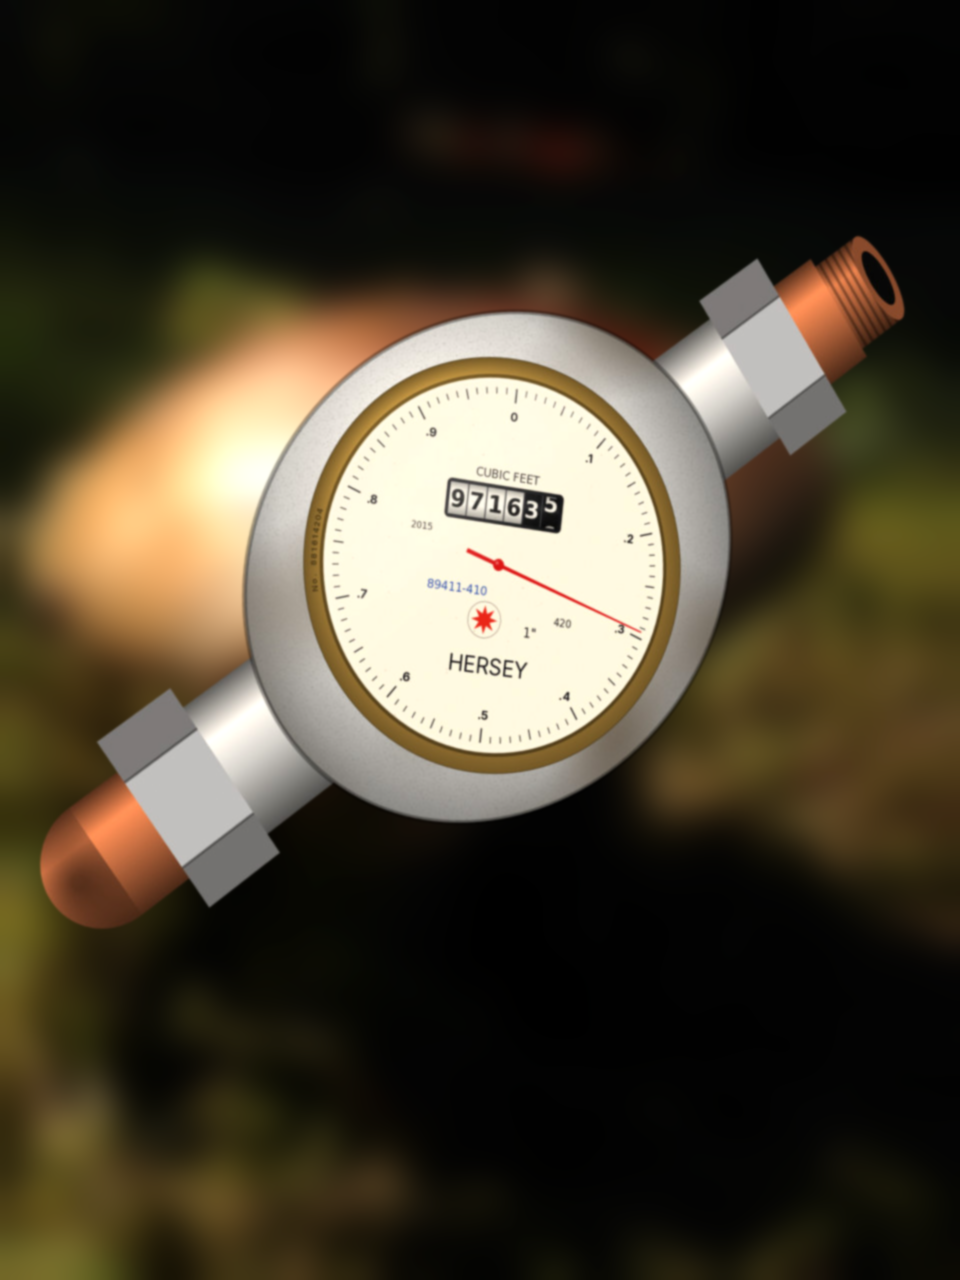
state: 971635.29 ft³
